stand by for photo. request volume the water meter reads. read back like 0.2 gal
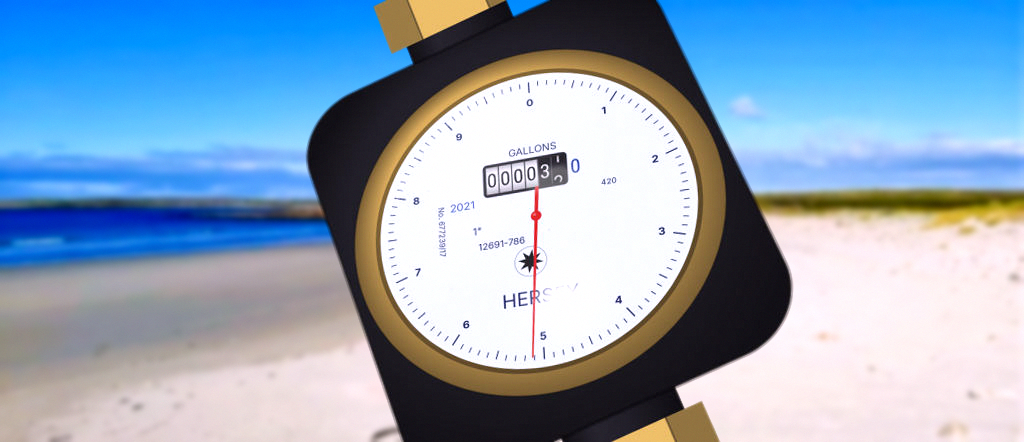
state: 315.1 gal
